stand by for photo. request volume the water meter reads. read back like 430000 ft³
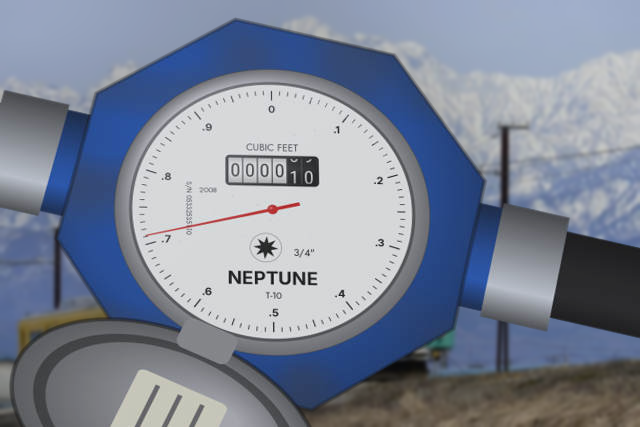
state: 9.71 ft³
